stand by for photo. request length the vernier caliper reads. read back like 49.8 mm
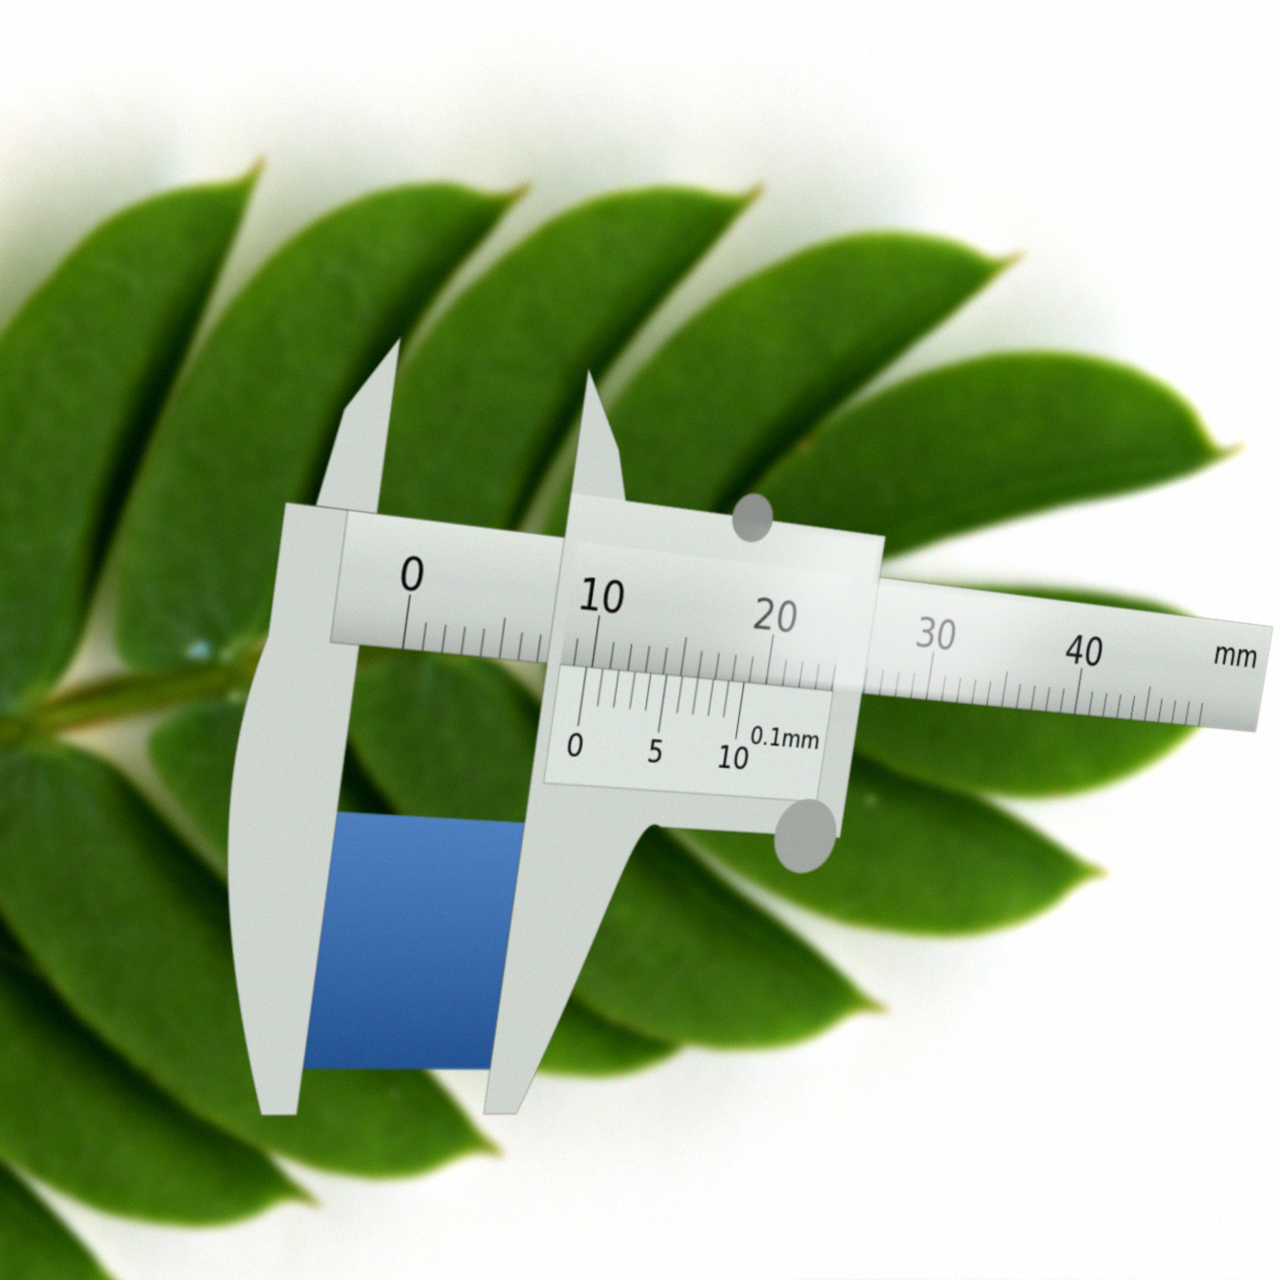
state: 9.7 mm
